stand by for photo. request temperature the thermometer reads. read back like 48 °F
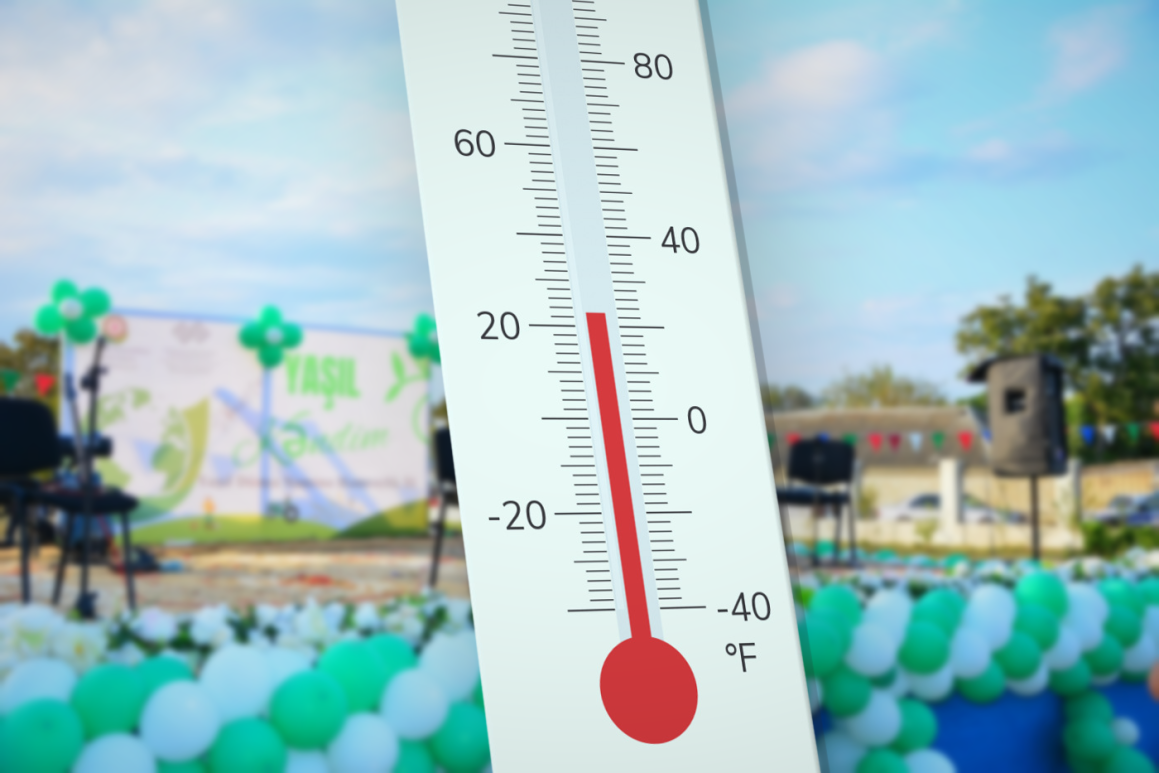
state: 23 °F
